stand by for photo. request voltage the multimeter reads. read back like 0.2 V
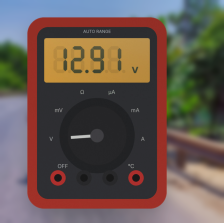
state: 12.91 V
